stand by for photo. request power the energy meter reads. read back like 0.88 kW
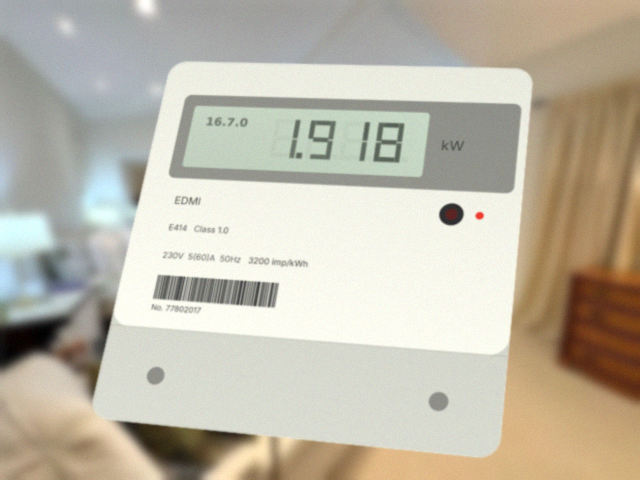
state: 1.918 kW
